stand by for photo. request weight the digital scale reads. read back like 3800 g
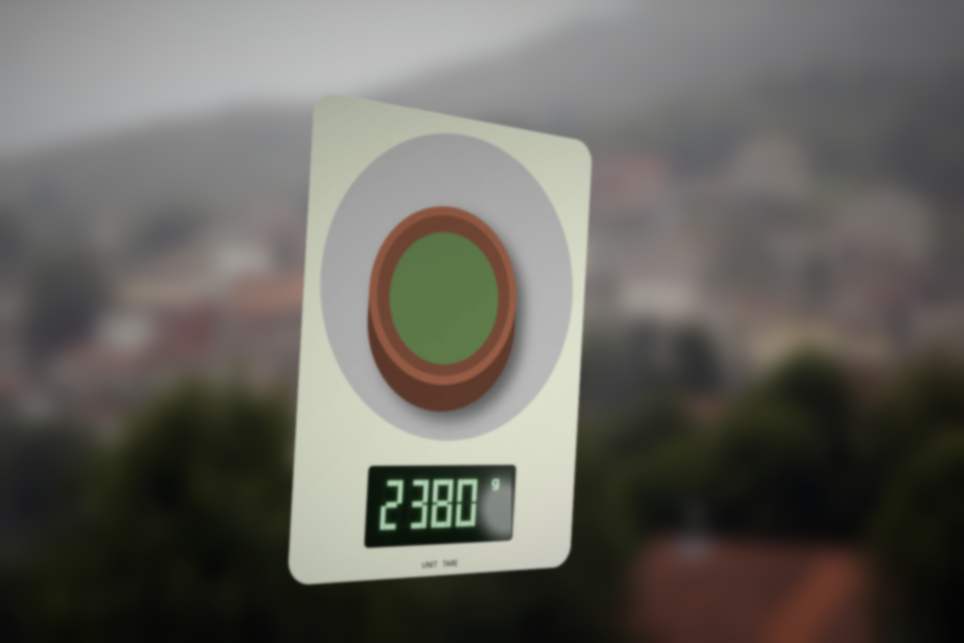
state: 2380 g
